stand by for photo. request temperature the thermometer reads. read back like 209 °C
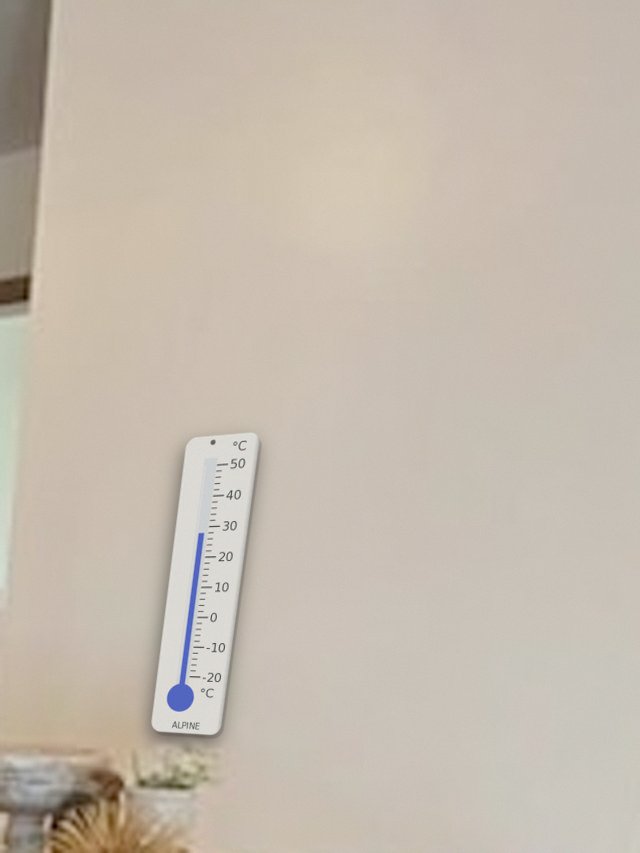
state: 28 °C
